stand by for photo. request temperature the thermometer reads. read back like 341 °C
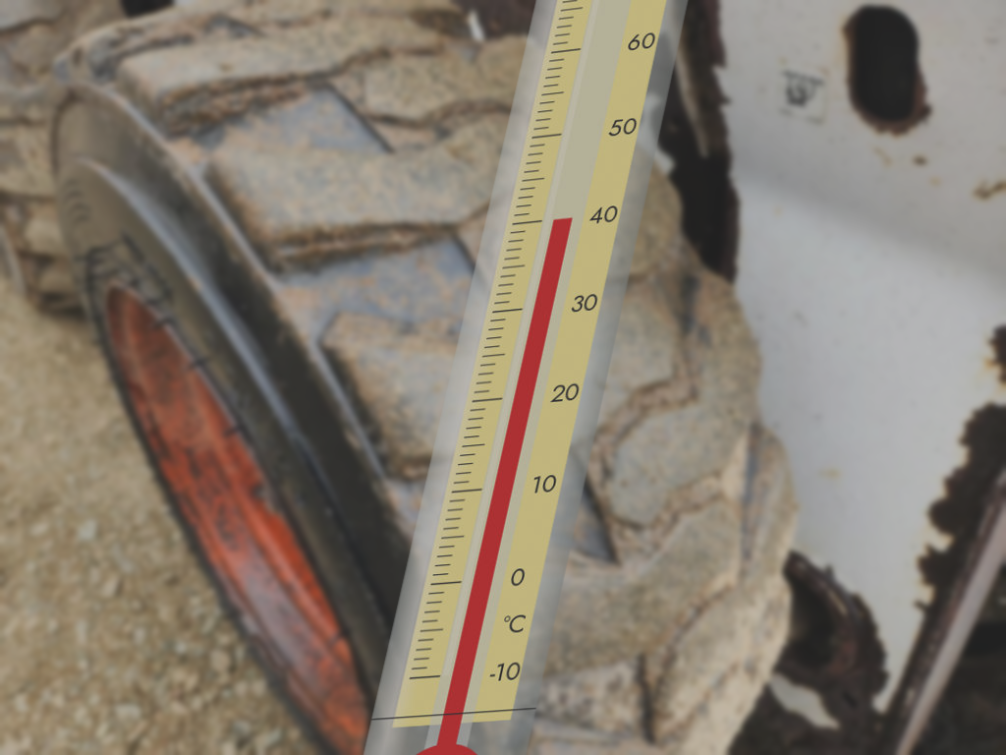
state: 40 °C
